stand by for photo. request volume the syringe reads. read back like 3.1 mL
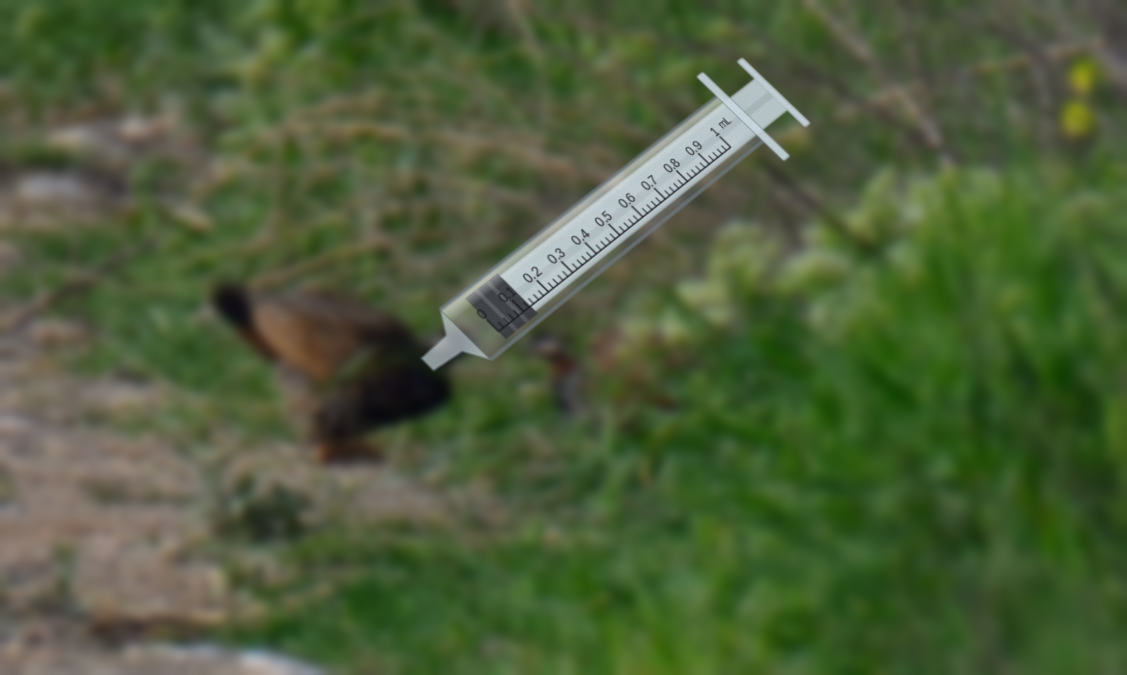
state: 0 mL
